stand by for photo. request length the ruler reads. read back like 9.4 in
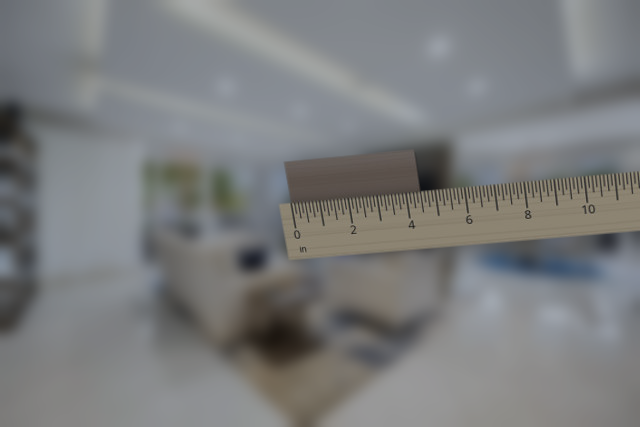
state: 4.5 in
